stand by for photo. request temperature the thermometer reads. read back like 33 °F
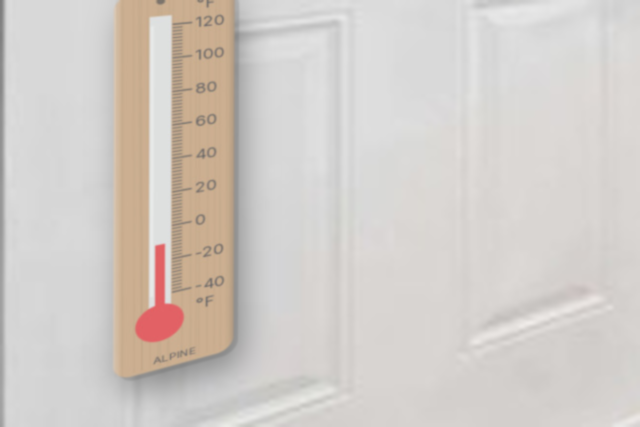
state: -10 °F
